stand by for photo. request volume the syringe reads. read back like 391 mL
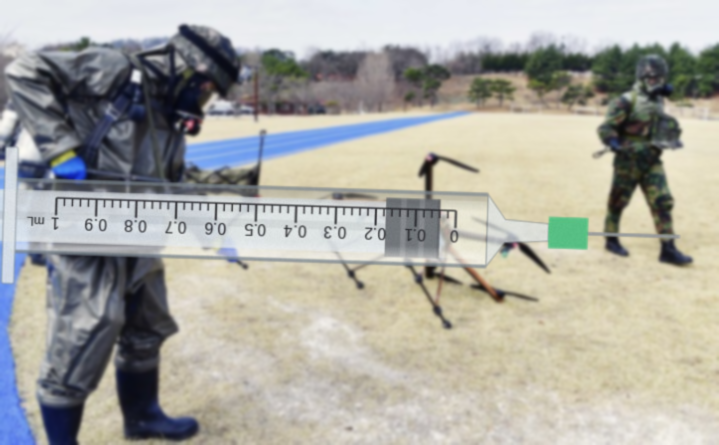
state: 0.04 mL
